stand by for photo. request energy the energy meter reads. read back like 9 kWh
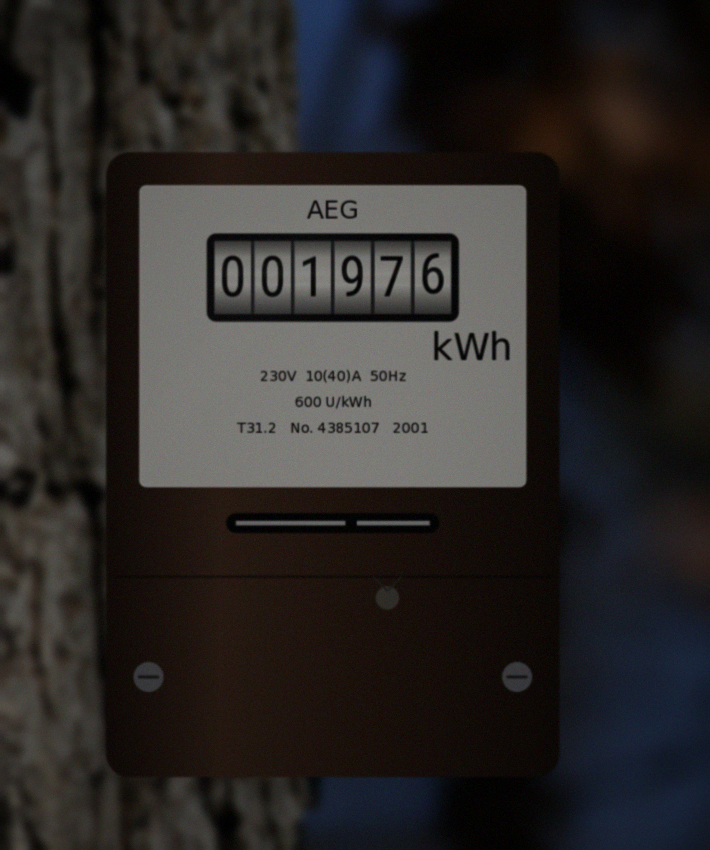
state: 1976 kWh
